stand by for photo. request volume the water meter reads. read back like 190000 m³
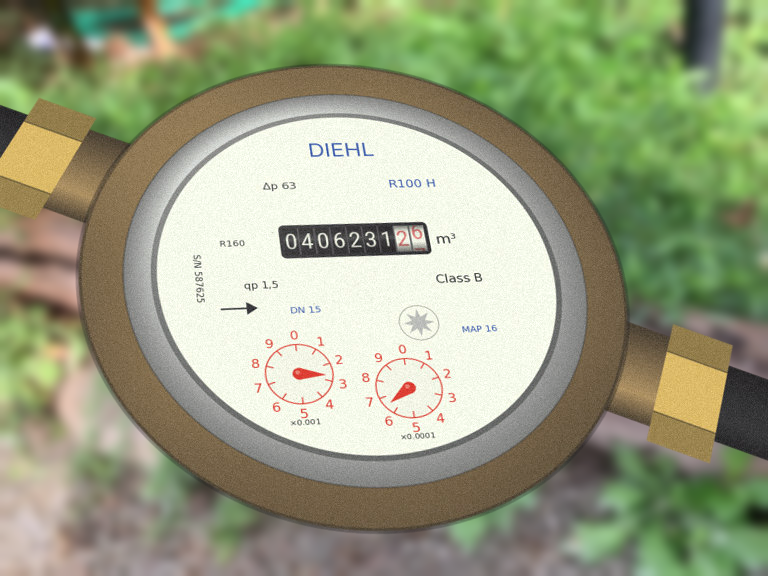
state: 406231.2626 m³
